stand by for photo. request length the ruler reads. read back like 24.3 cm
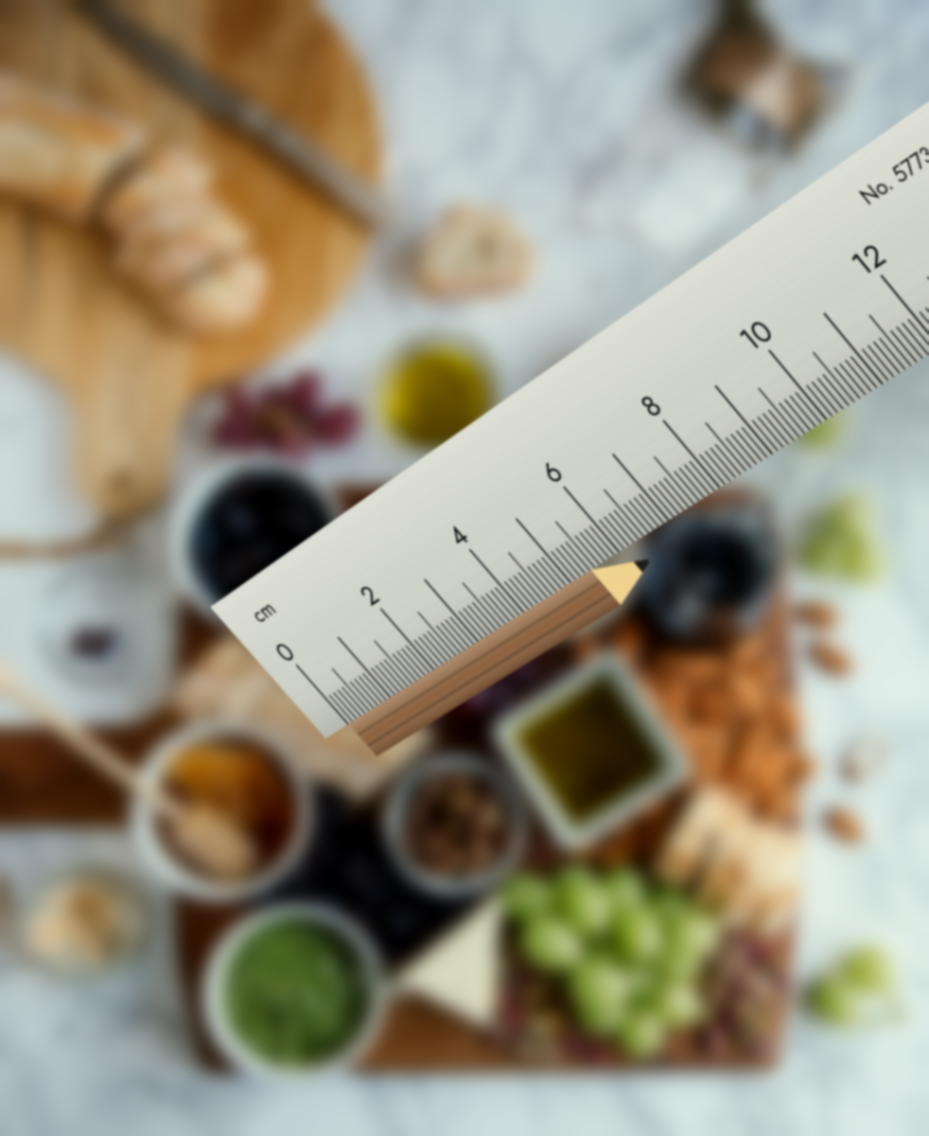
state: 6.3 cm
